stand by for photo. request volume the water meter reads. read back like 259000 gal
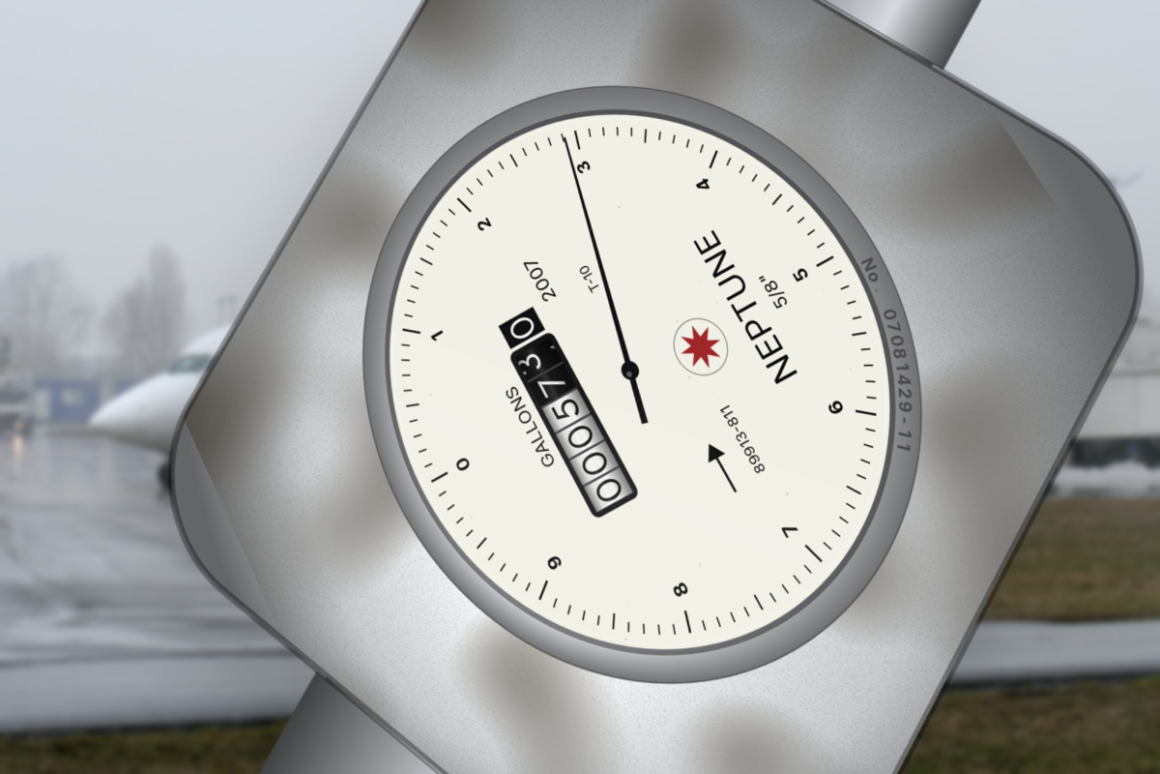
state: 5732.9 gal
